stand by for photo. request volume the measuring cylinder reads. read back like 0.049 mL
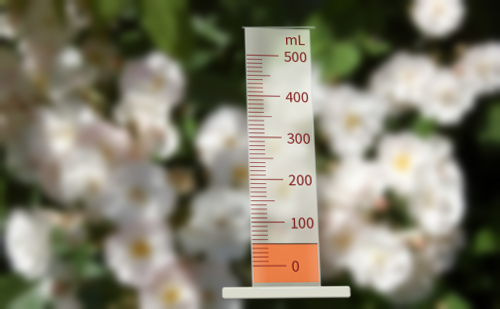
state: 50 mL
